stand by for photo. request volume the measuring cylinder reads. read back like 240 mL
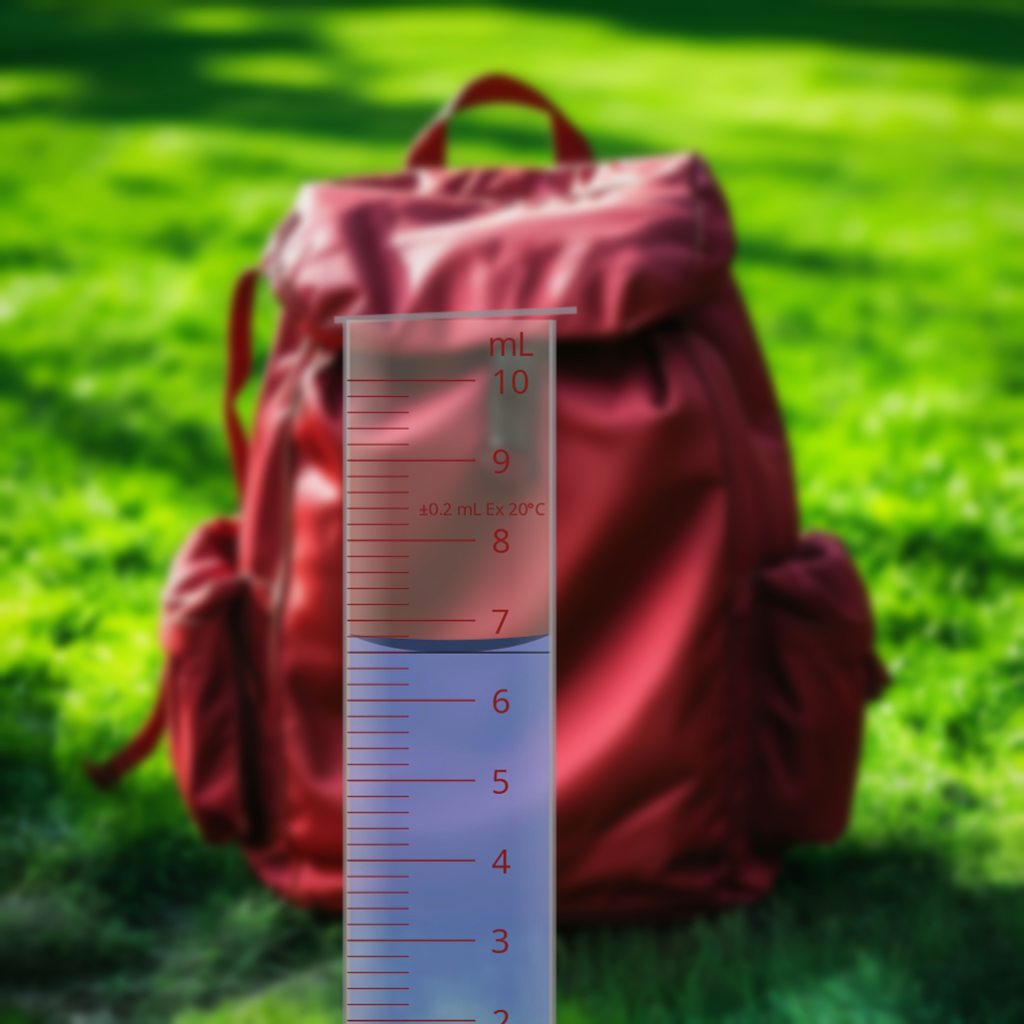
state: 6.6 mL
